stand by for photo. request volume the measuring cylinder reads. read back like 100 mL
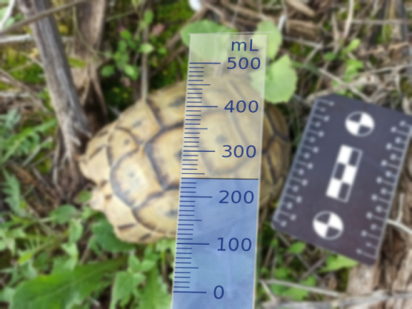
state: 240 mL
